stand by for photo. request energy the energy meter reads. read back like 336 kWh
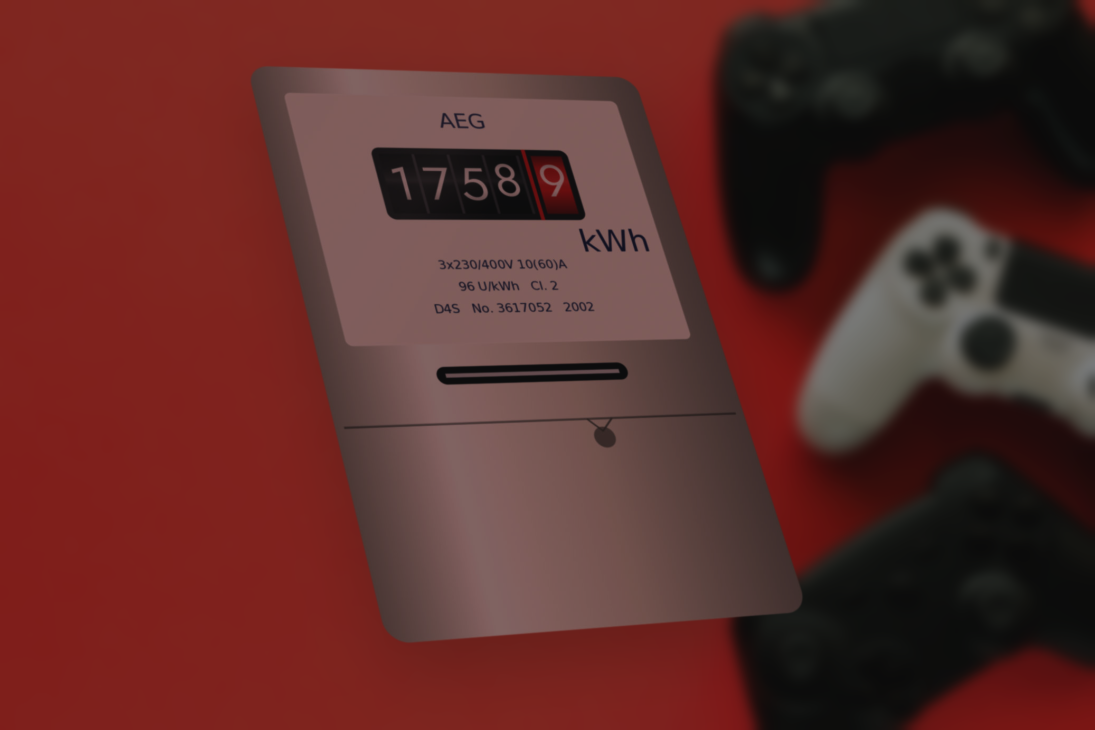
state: 1758.9 kWh
